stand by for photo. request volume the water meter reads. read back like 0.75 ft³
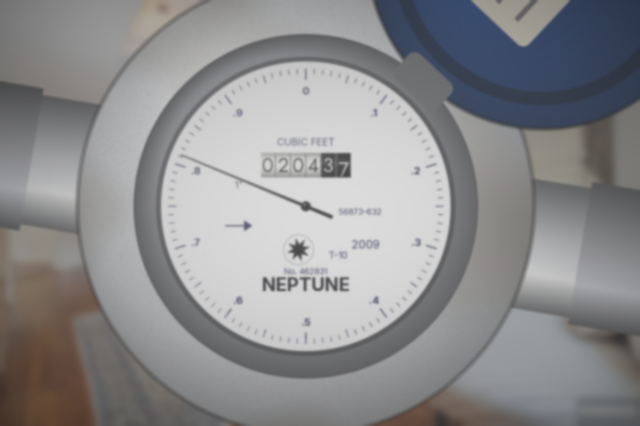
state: 20436.81 ft³
